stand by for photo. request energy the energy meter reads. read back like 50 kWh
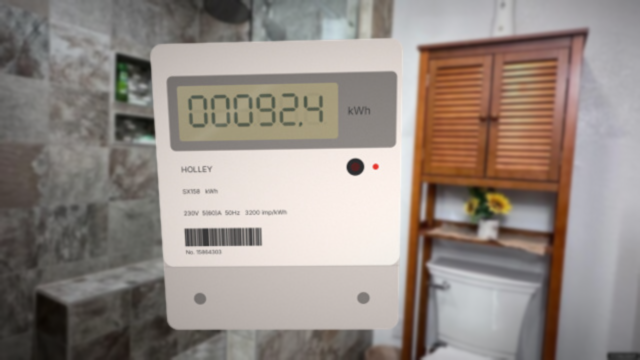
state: 92.4 kWh
